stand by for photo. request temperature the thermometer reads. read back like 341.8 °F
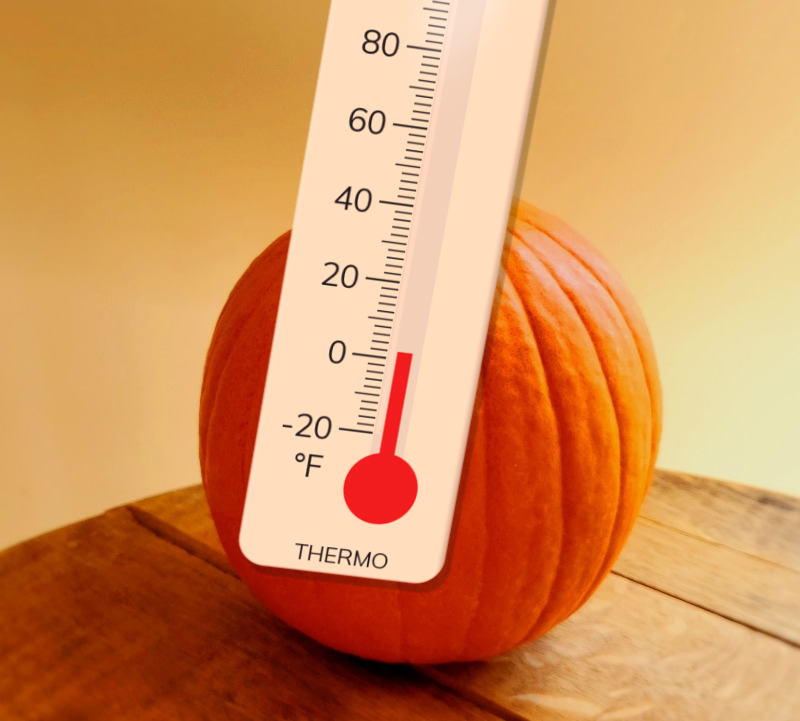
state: 2 °F
